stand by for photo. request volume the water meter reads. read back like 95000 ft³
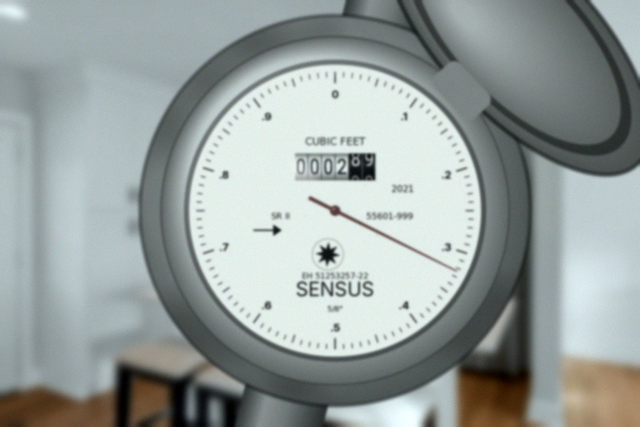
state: 289.32 ft³
